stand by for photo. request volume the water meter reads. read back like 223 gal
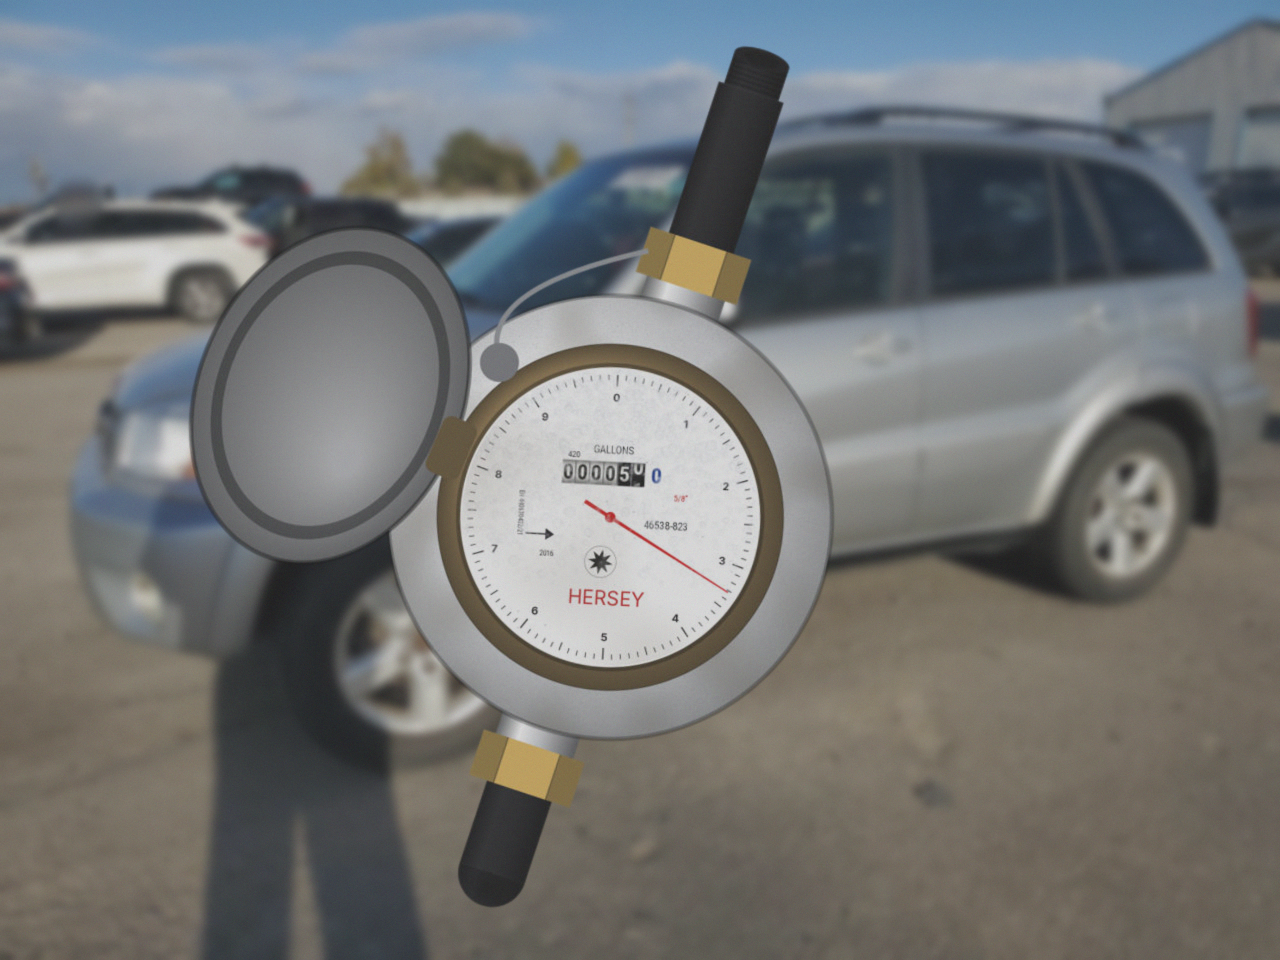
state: 503.3 gal
